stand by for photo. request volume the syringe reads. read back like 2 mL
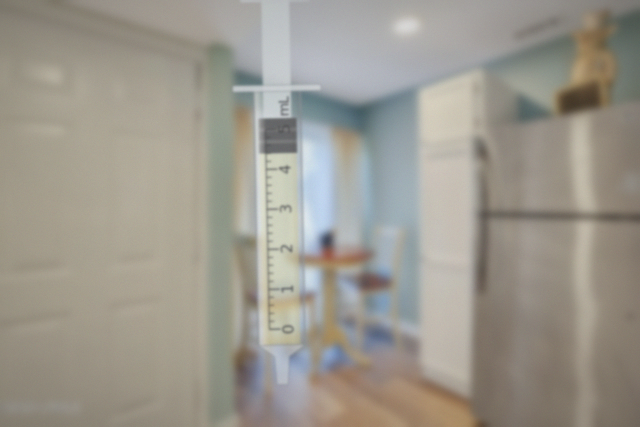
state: 4.4 mL
